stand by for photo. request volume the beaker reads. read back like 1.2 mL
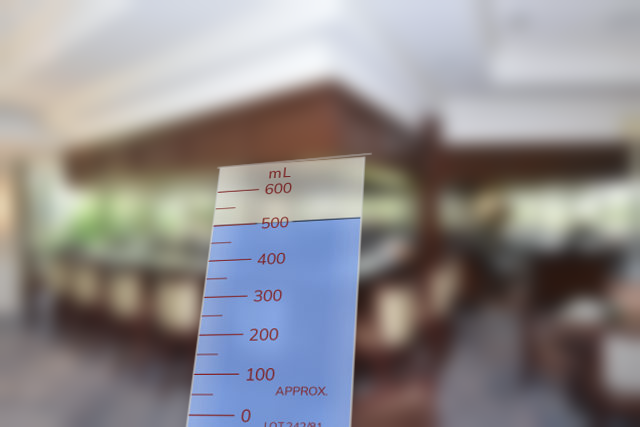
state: 500 mL
